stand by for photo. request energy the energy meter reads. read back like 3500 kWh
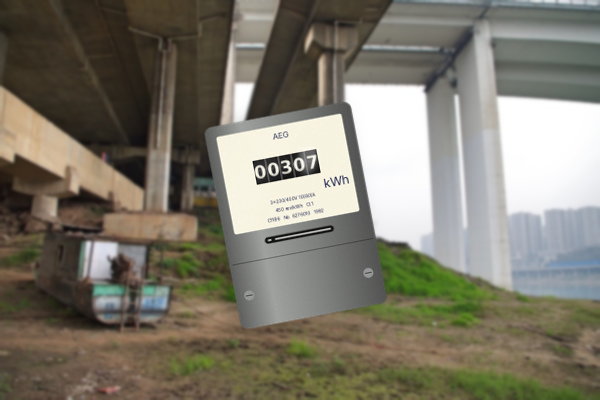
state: 307 kWh
